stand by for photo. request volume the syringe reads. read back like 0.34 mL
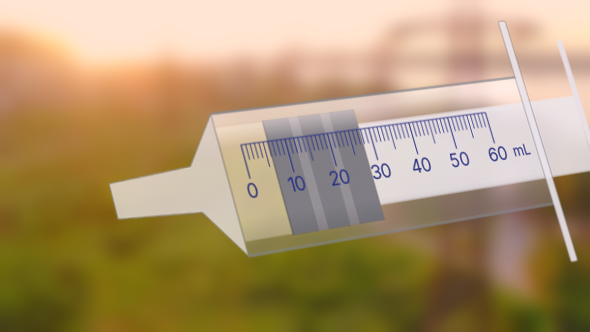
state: 6 mL
